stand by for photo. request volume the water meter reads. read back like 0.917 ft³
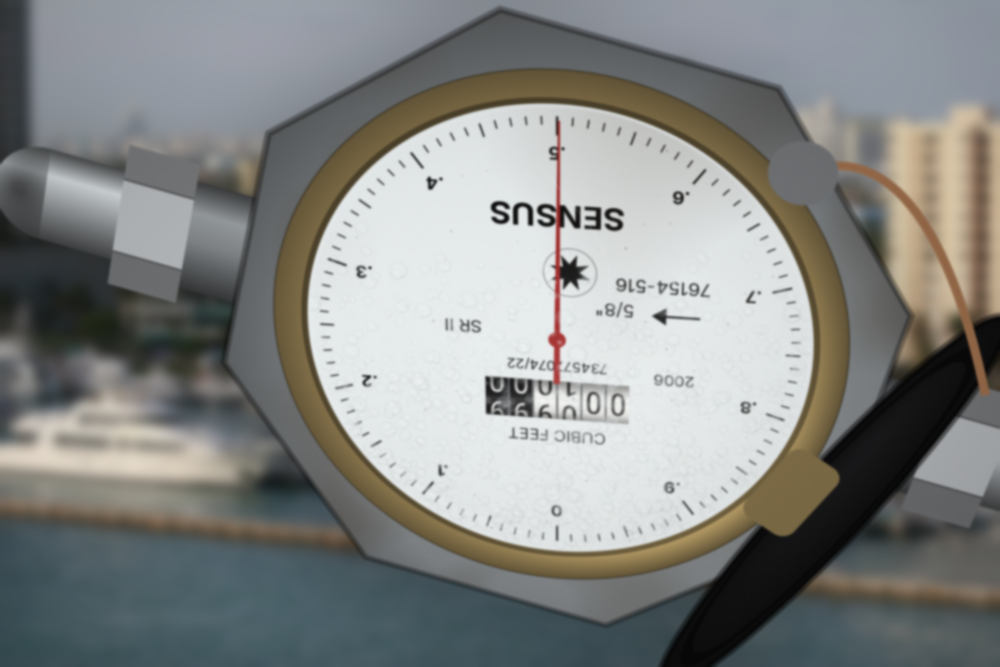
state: 999.50 ft³
